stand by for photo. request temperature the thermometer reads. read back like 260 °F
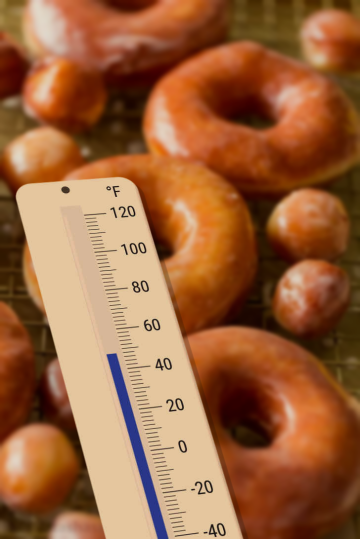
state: 48 °F
